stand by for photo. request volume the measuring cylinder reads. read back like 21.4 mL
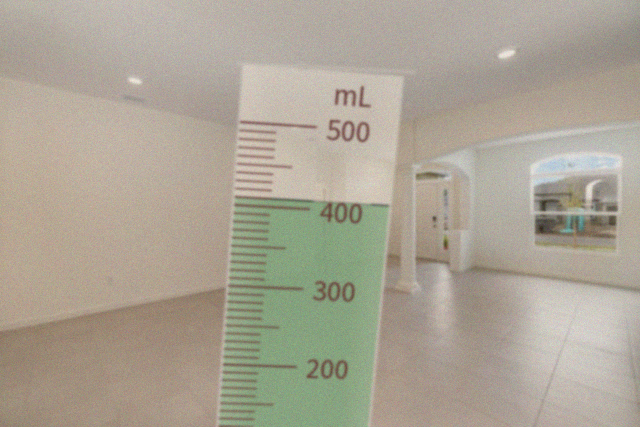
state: 410 mL
